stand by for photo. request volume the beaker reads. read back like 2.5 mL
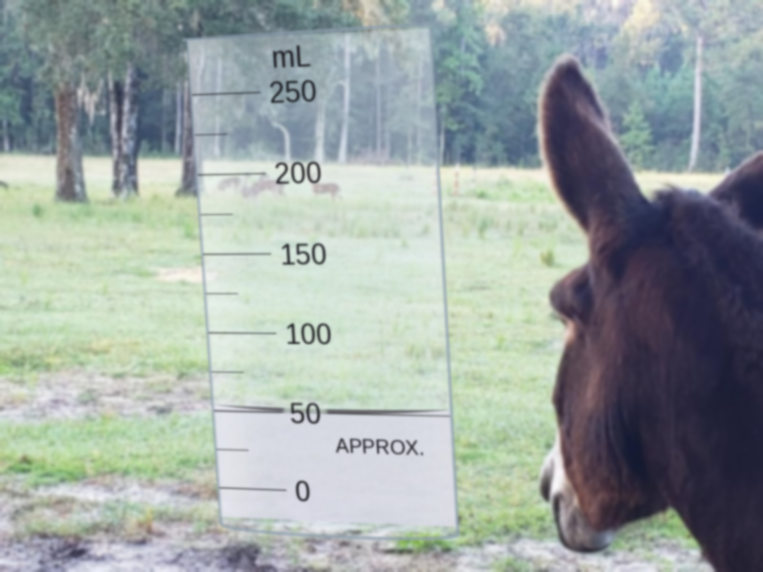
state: 50 mL
